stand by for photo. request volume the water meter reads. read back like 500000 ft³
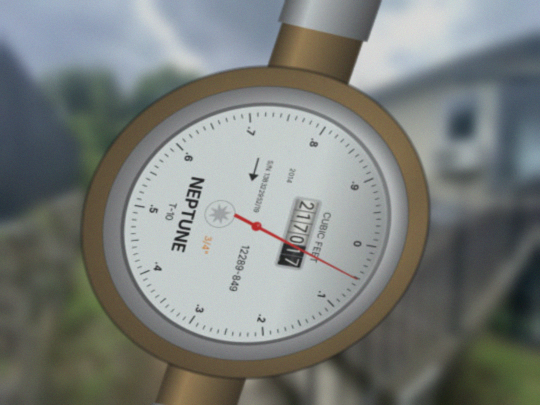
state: 217017.05 ft³
